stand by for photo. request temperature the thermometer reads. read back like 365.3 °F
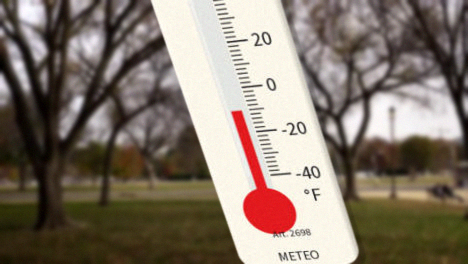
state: -10 °F
